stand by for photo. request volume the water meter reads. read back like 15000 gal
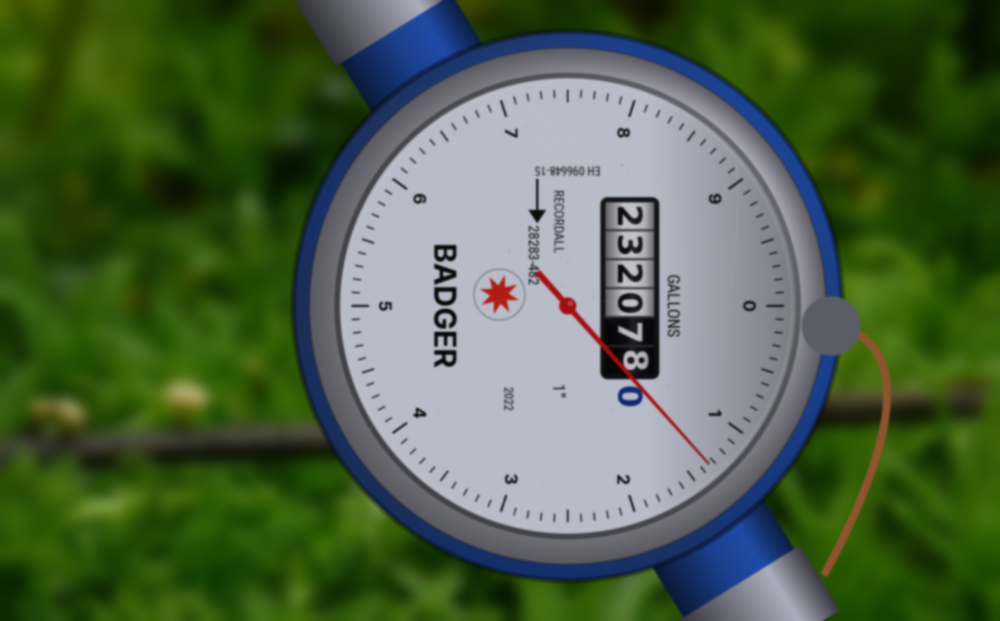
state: 2320781.3 gal
